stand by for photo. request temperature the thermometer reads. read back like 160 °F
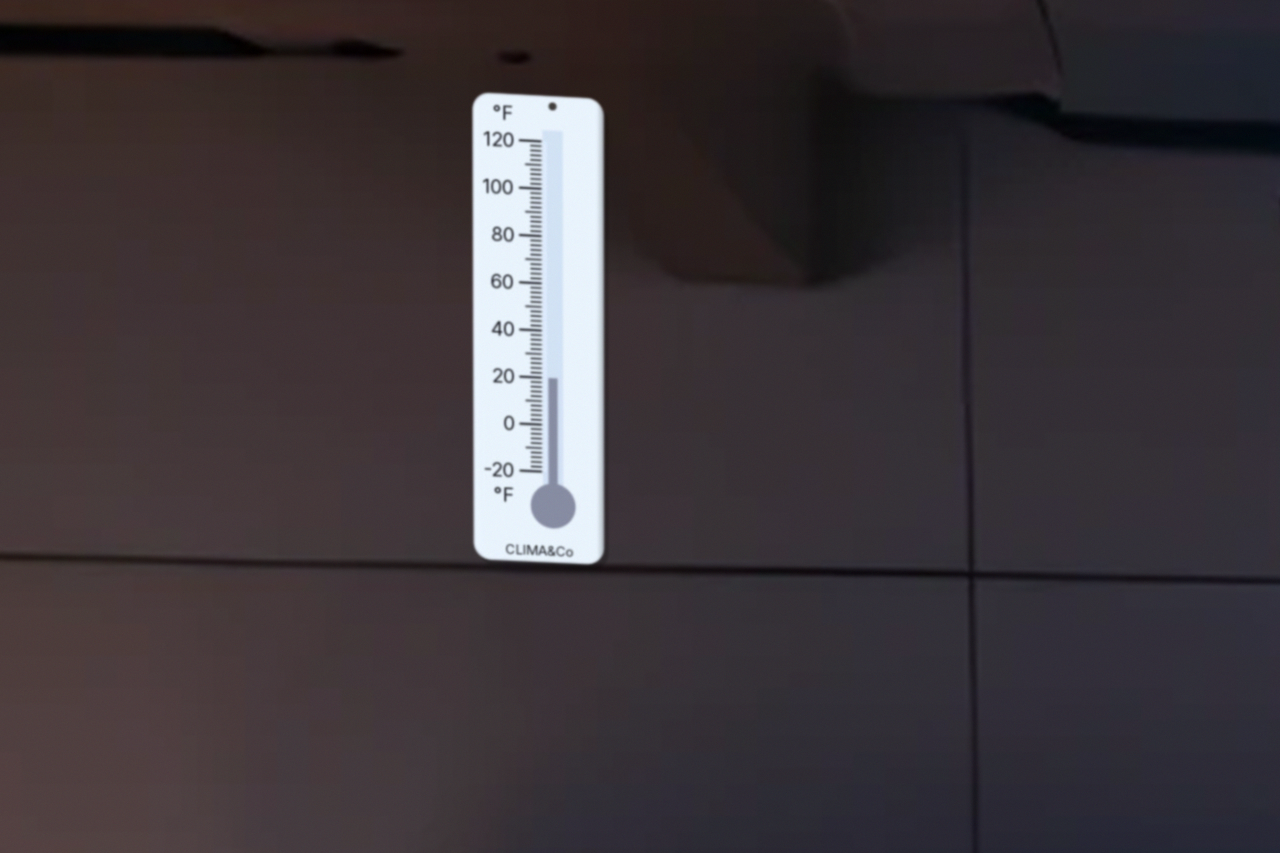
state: 20 °F
